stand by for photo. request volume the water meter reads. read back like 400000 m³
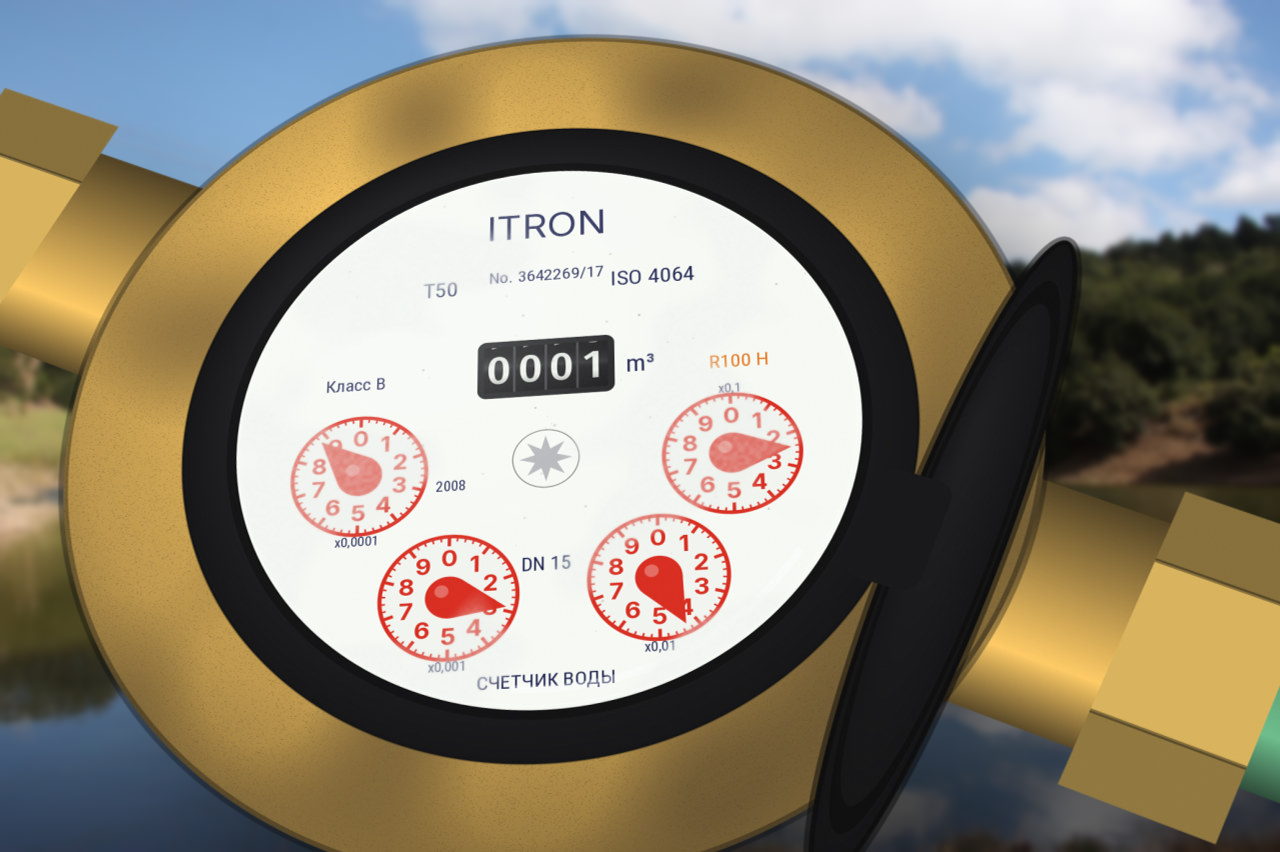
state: 1.2428 m³
